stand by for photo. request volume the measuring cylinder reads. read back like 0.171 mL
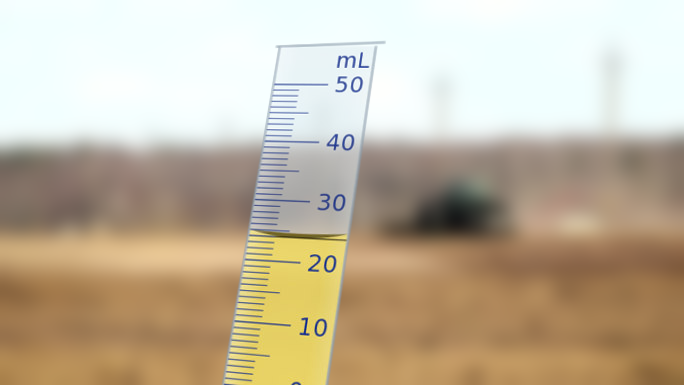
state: 24 mL
